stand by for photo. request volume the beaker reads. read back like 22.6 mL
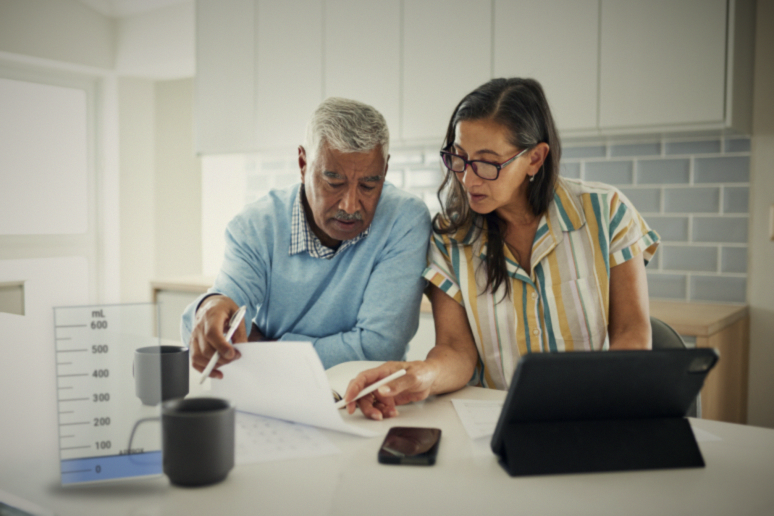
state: 50 mL
